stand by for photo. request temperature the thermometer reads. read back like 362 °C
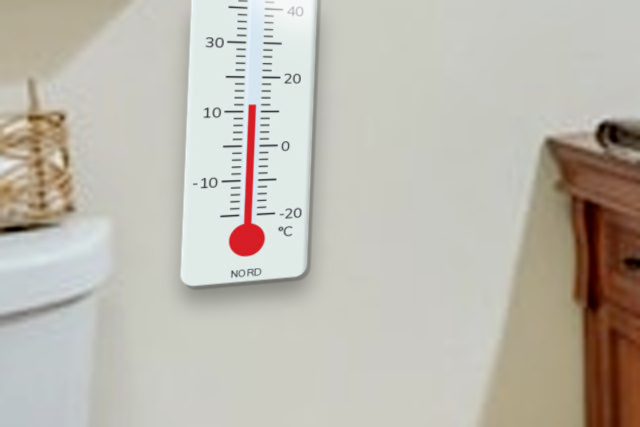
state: 12 °C
